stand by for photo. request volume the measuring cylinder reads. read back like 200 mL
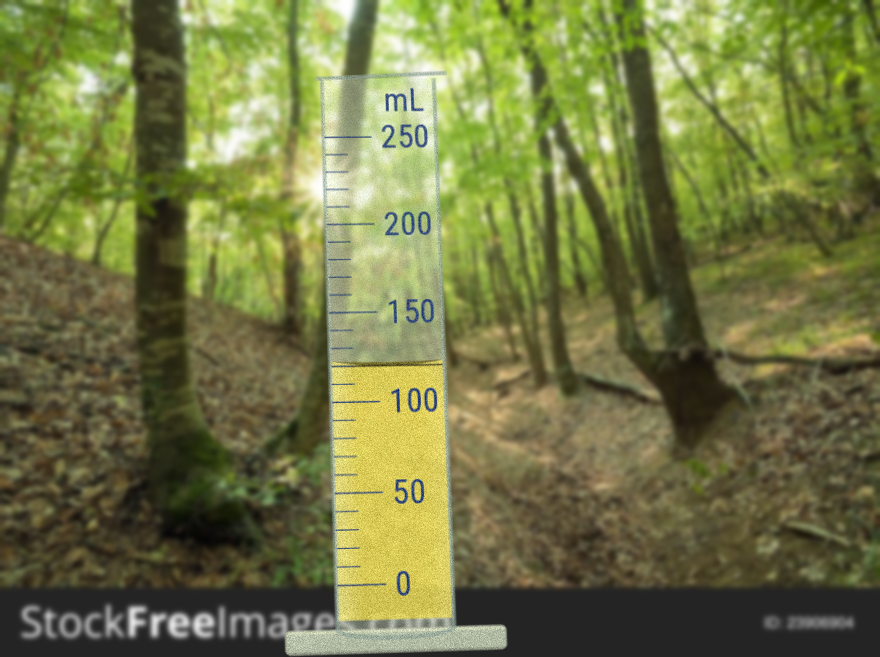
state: 120 mL
